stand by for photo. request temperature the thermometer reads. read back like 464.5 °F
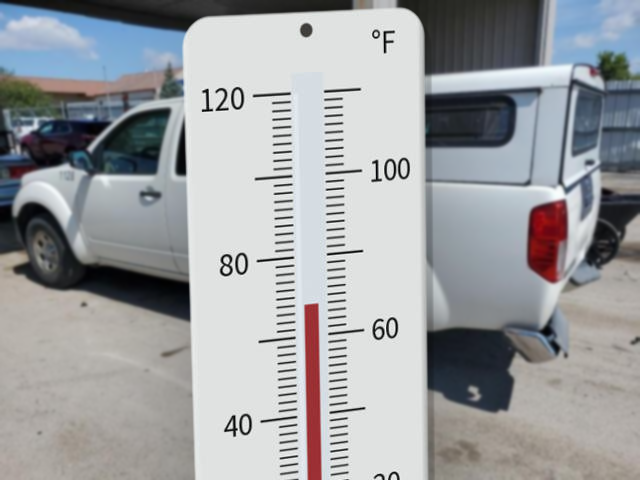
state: 68 °F
